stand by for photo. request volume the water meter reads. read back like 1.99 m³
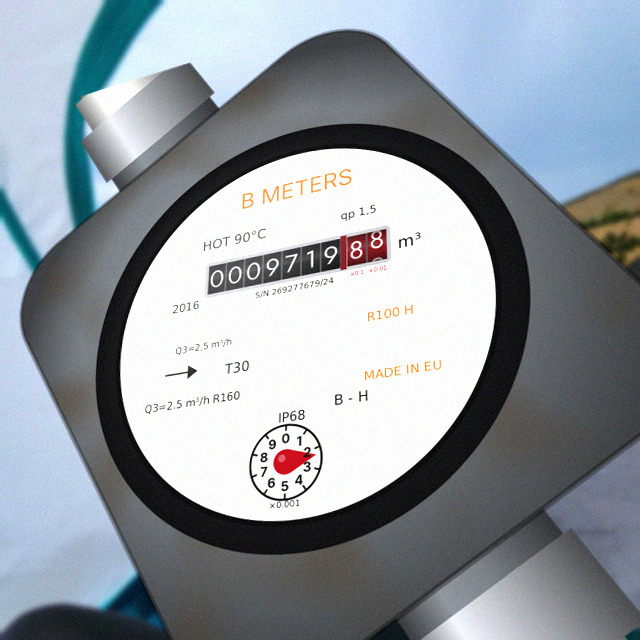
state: 9719.882 m³
